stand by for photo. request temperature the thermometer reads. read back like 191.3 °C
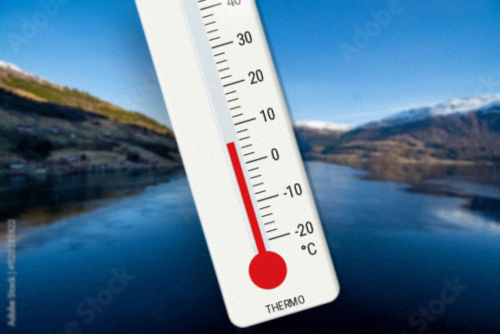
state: 6 °C
